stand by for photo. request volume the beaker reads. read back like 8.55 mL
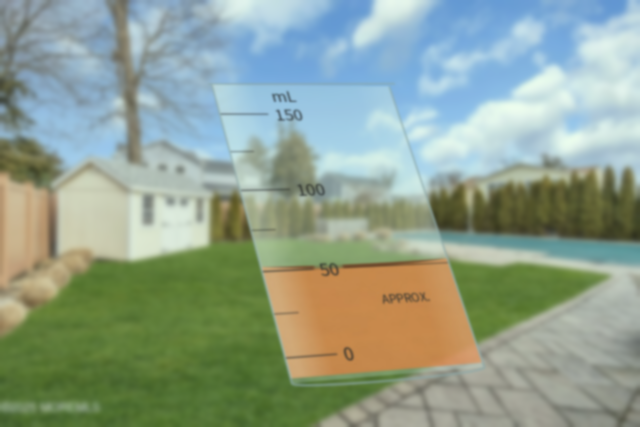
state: 50 mL
